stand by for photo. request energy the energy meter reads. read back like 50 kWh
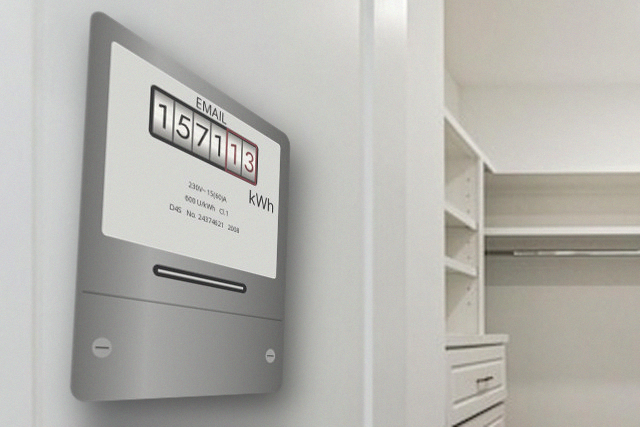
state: 1571.13 kWh
